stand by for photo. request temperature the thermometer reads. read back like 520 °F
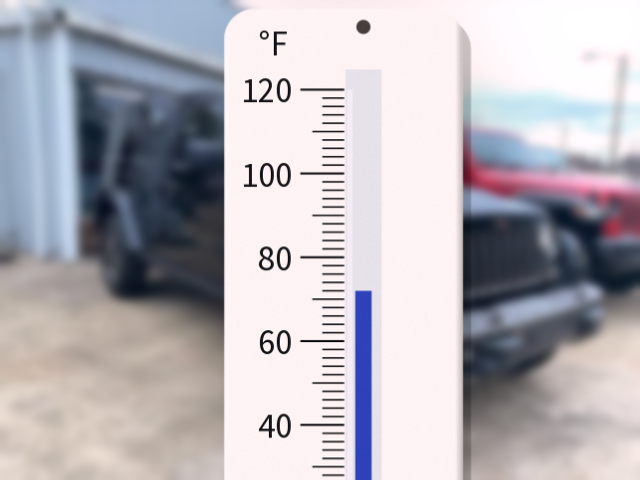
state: 72 °F
